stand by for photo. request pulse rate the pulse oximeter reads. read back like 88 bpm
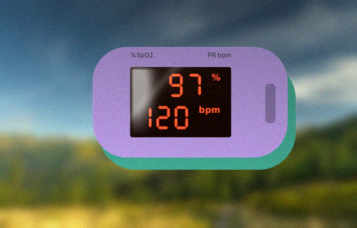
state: 120 bpm
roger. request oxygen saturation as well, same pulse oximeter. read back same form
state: 97 %
